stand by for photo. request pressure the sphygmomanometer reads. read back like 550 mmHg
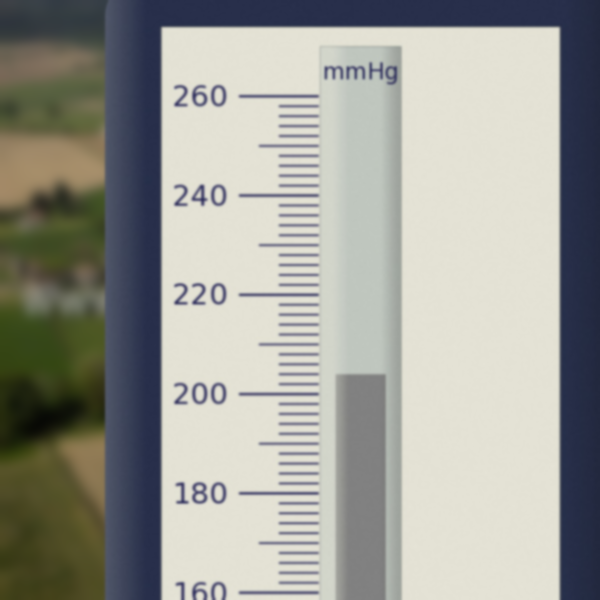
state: 204 mmHg
